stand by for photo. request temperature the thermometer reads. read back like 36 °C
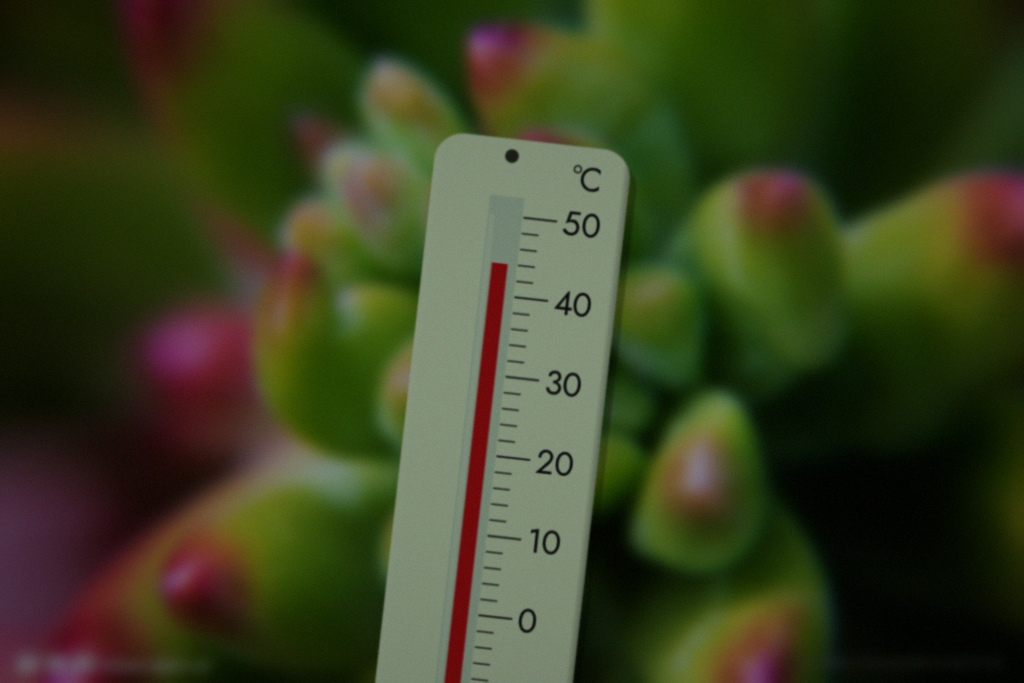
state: 44 °C
